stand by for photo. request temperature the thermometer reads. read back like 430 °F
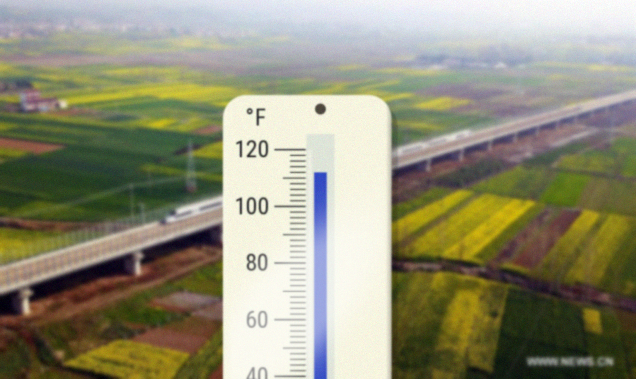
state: 112 °F
